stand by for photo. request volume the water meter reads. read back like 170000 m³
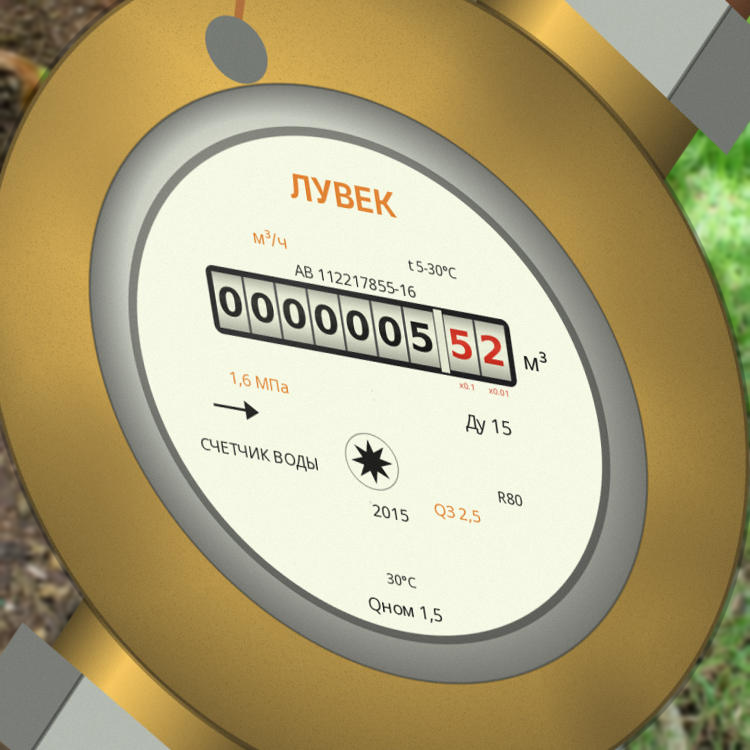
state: 5.52 m³
